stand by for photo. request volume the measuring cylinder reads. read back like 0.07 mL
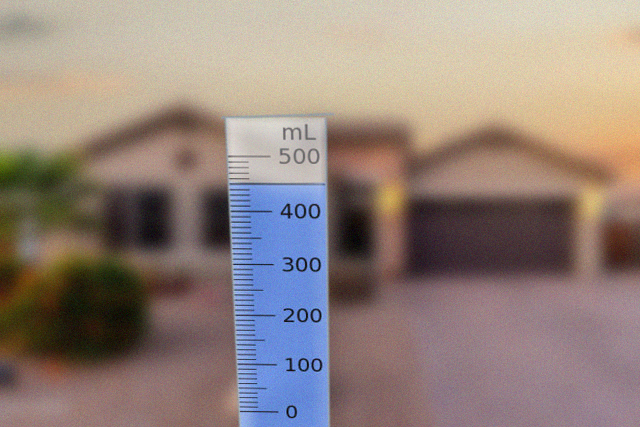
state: 450 mL
